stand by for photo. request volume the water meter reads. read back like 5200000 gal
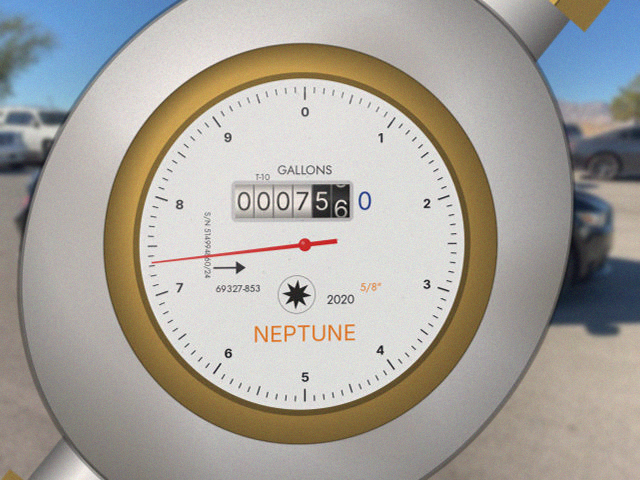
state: 7557.3 gal
